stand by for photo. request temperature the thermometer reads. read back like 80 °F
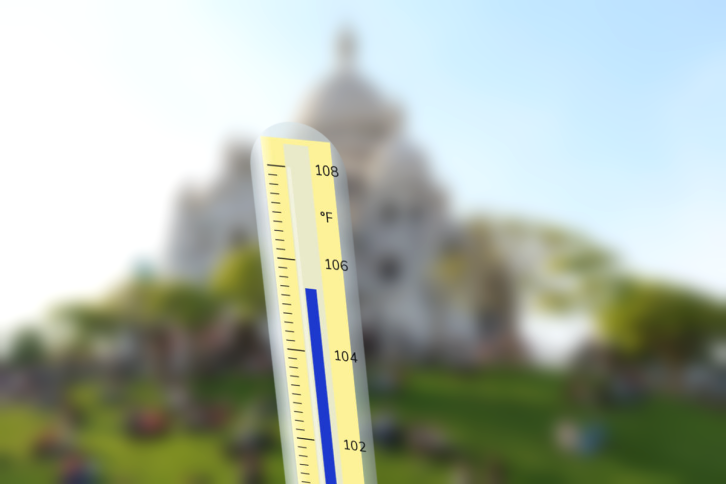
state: 105.4 °F
